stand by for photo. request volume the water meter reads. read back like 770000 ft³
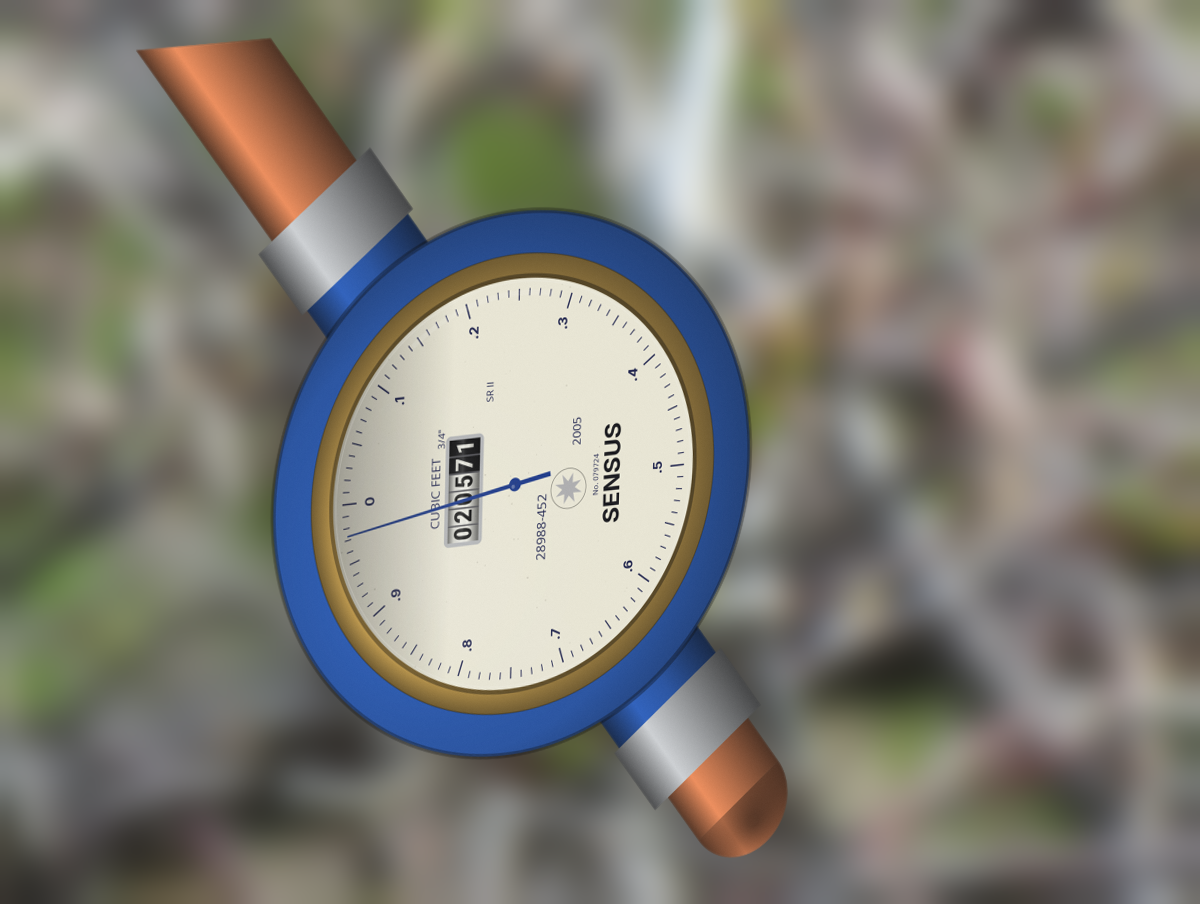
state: 20570.97 ft³
